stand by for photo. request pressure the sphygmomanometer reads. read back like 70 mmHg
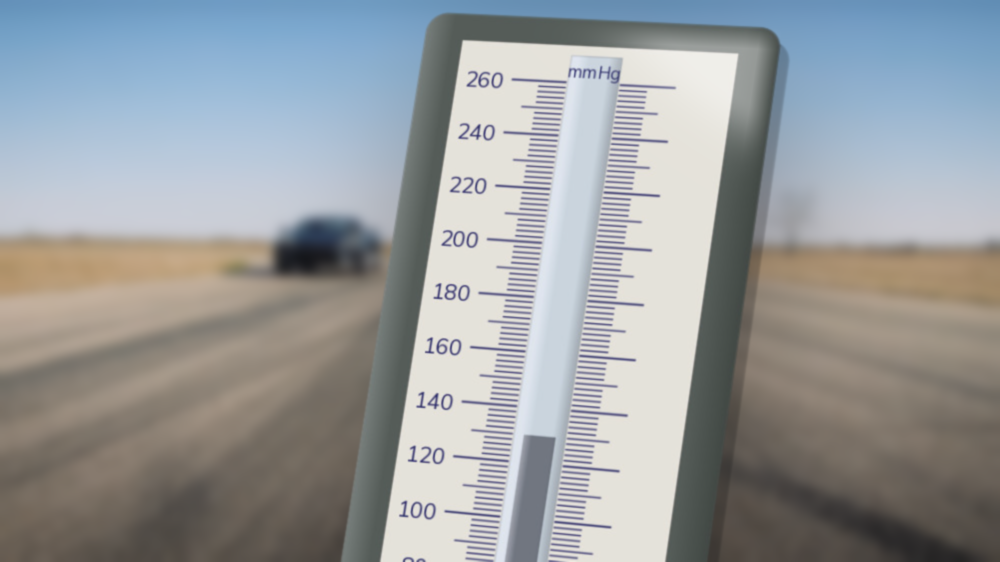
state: 130 mmHg
